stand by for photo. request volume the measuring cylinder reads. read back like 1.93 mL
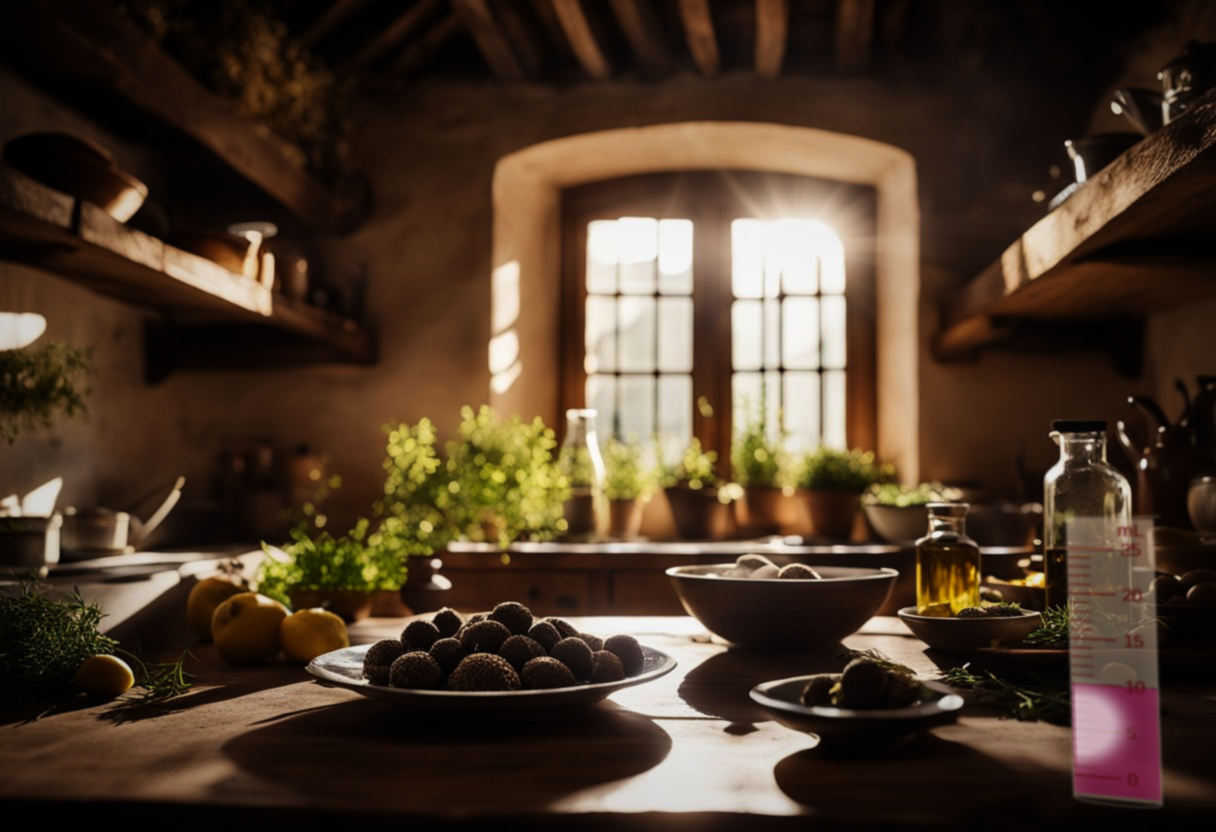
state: 10 mL
